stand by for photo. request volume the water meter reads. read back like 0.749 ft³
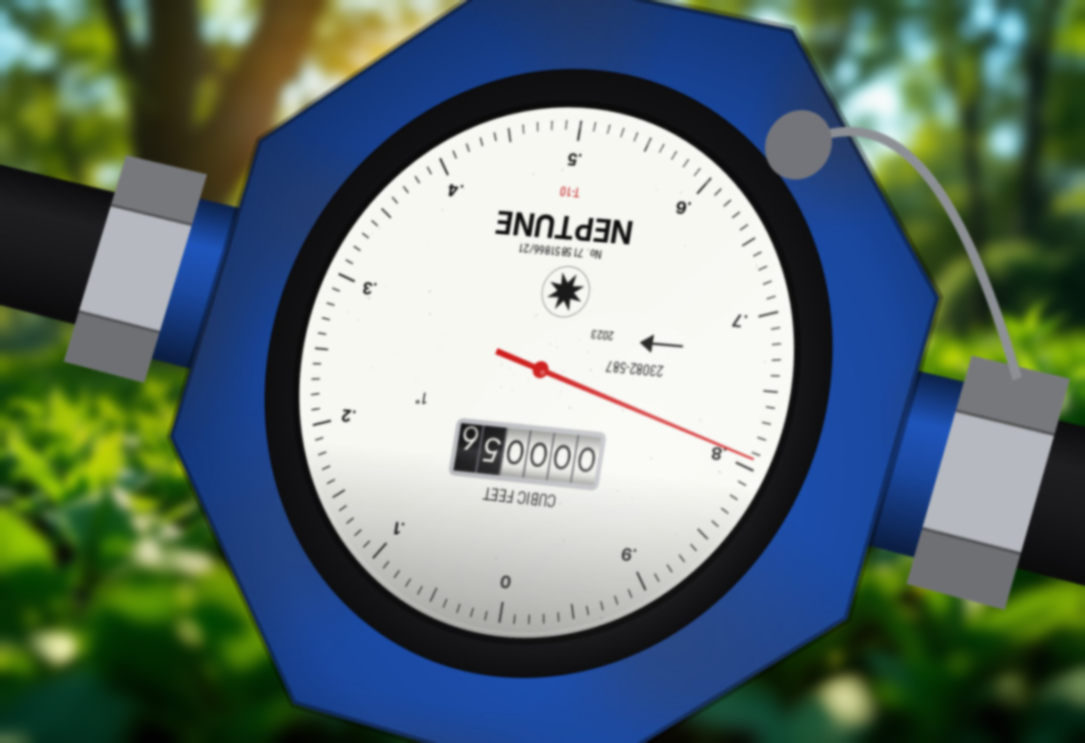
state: 55.79 ft³
